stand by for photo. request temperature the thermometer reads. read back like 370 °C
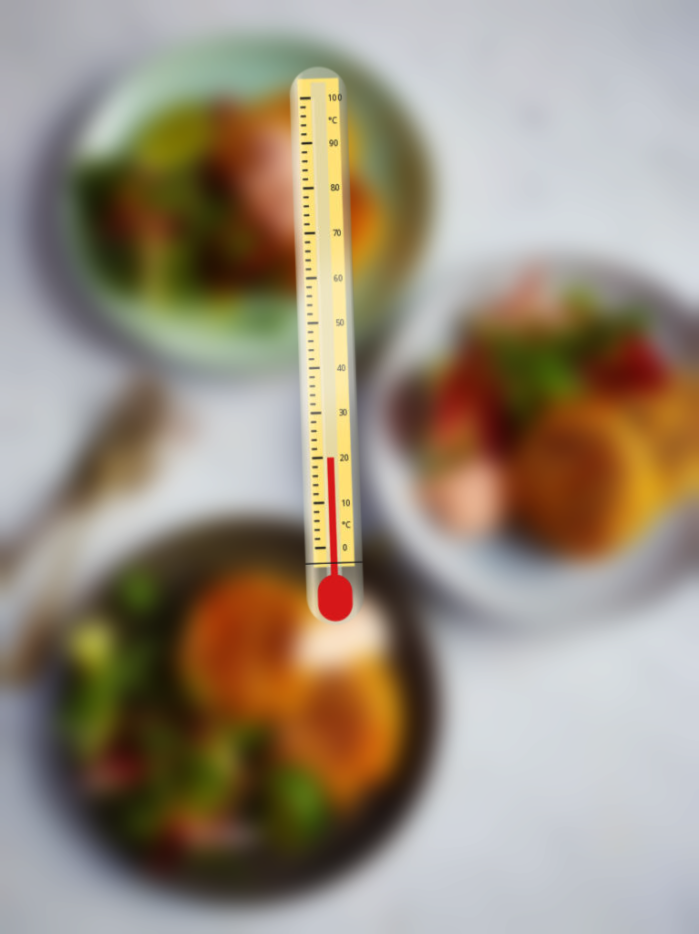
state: 20 °C
